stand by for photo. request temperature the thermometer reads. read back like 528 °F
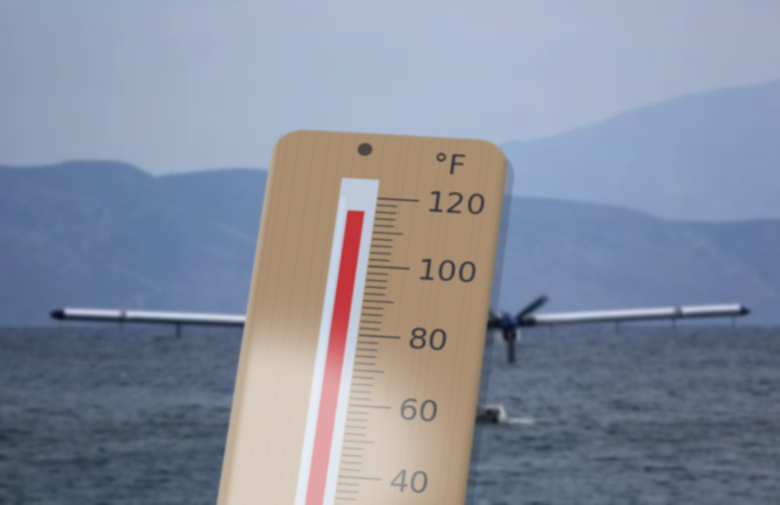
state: 116 °F
